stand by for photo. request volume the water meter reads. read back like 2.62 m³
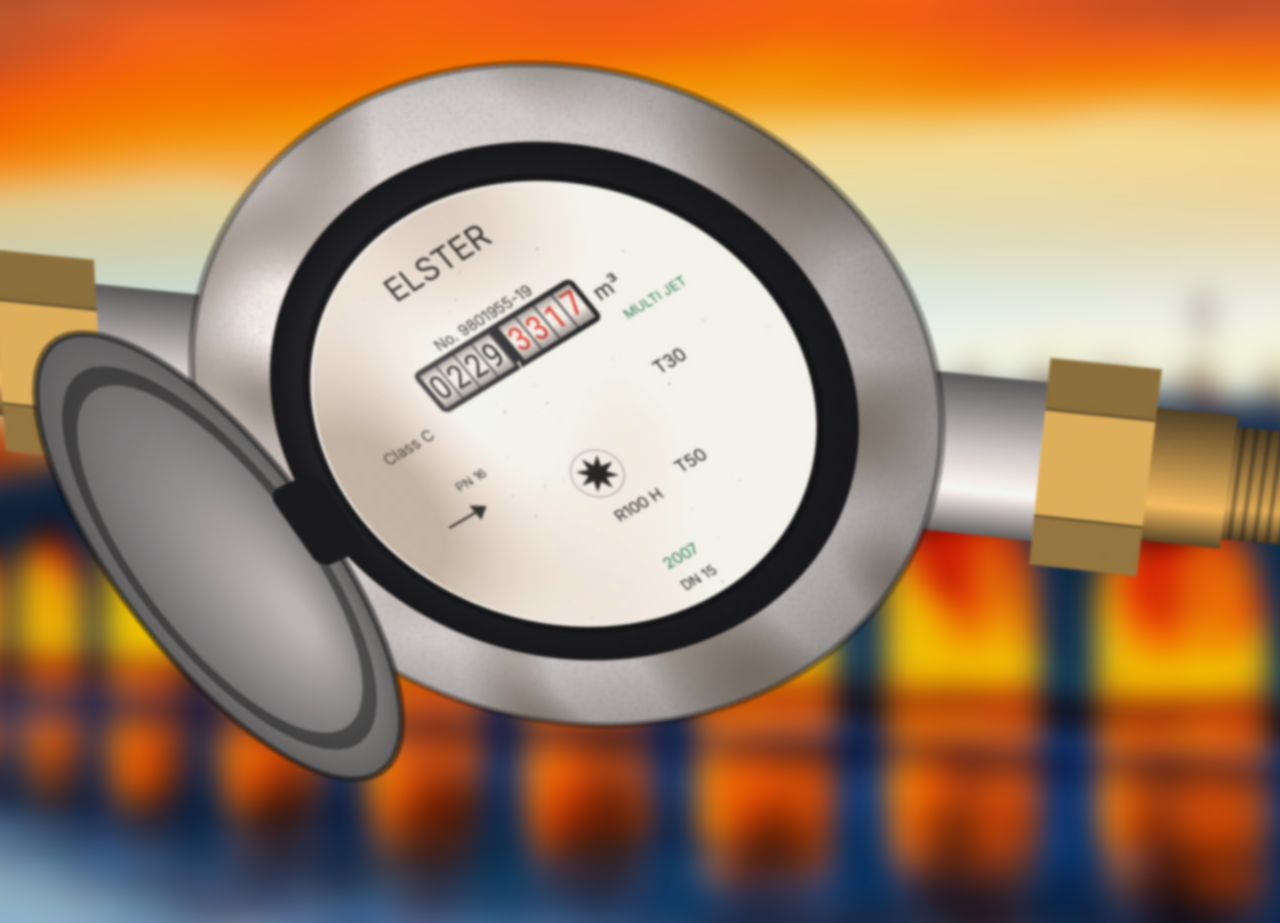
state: 229.3317 m³
